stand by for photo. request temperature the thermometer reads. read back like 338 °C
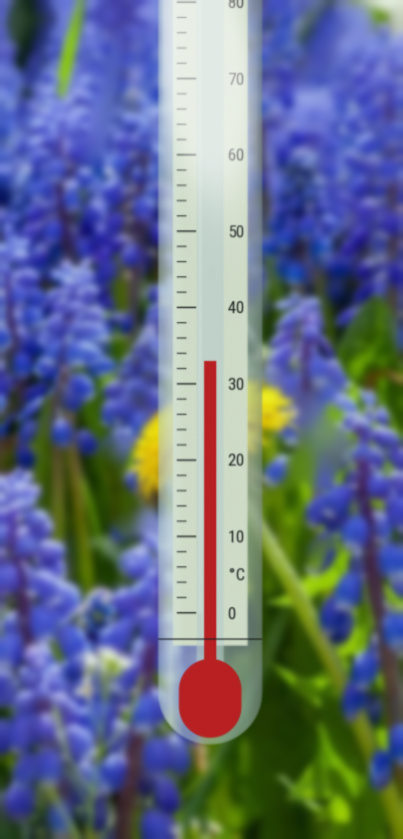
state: 33 °C
